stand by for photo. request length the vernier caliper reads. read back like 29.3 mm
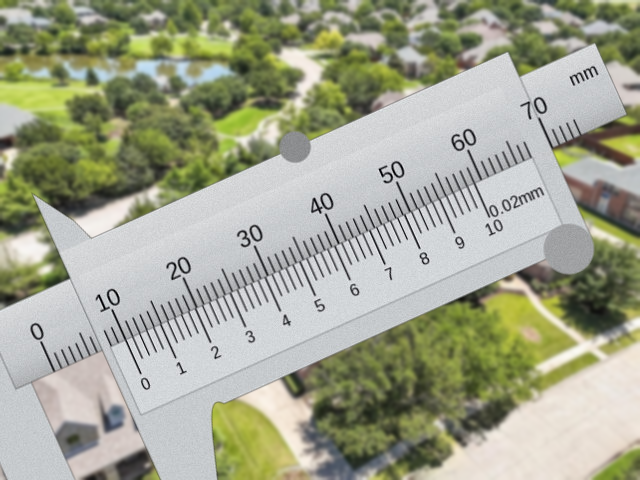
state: 10.0 mm
